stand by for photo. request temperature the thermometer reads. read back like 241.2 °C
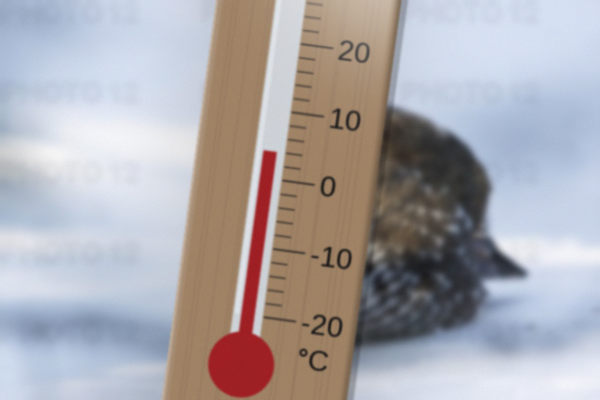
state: 4 °C
